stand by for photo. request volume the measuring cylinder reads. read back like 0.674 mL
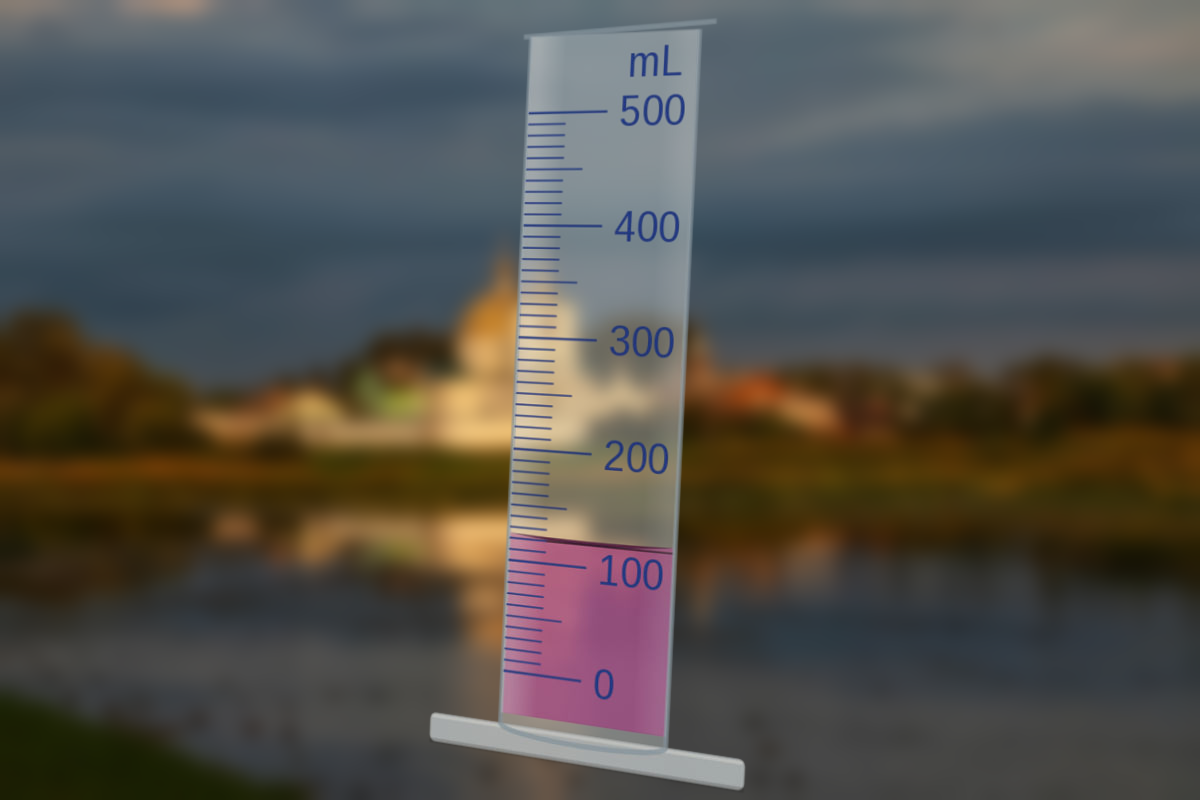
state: 120 mL
